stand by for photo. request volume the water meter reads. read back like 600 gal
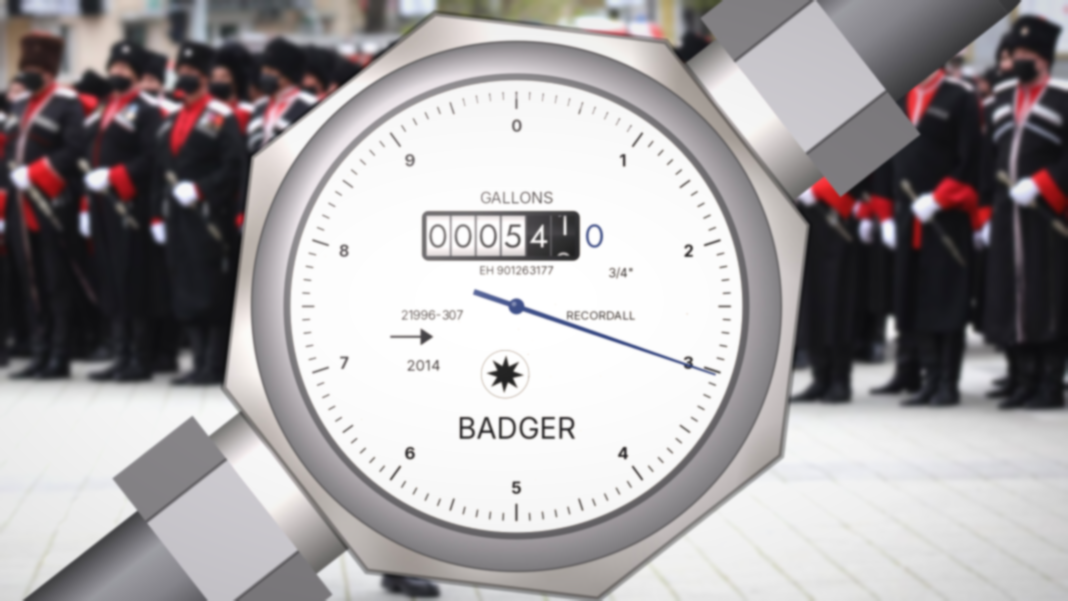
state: 5413.0 gal
